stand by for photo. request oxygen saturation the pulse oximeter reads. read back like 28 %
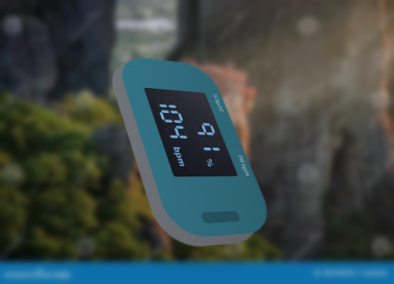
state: 91 %
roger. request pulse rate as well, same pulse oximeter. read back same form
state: 104 bpm
